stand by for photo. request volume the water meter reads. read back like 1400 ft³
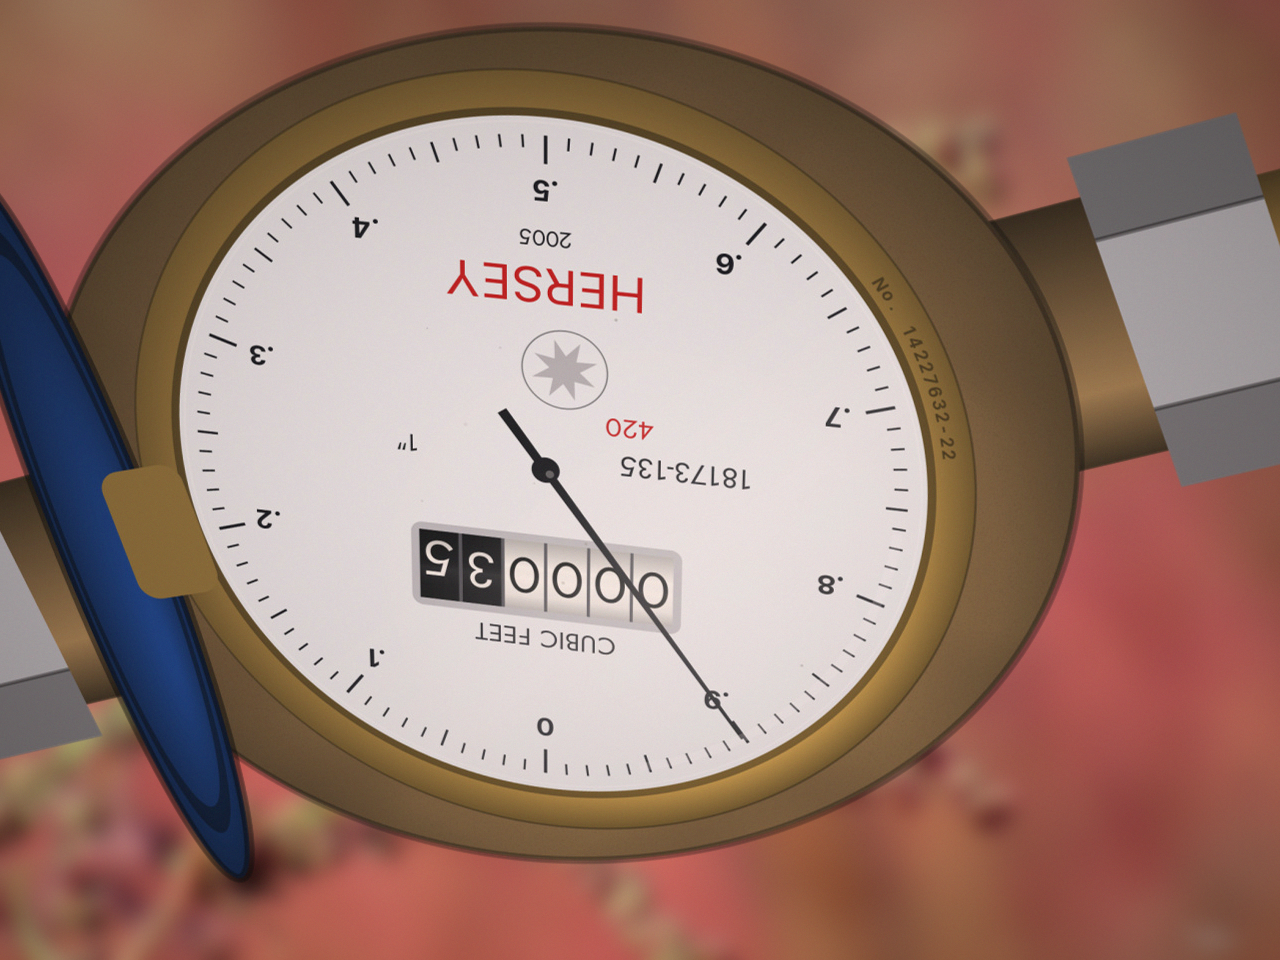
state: 34.90 ft³
